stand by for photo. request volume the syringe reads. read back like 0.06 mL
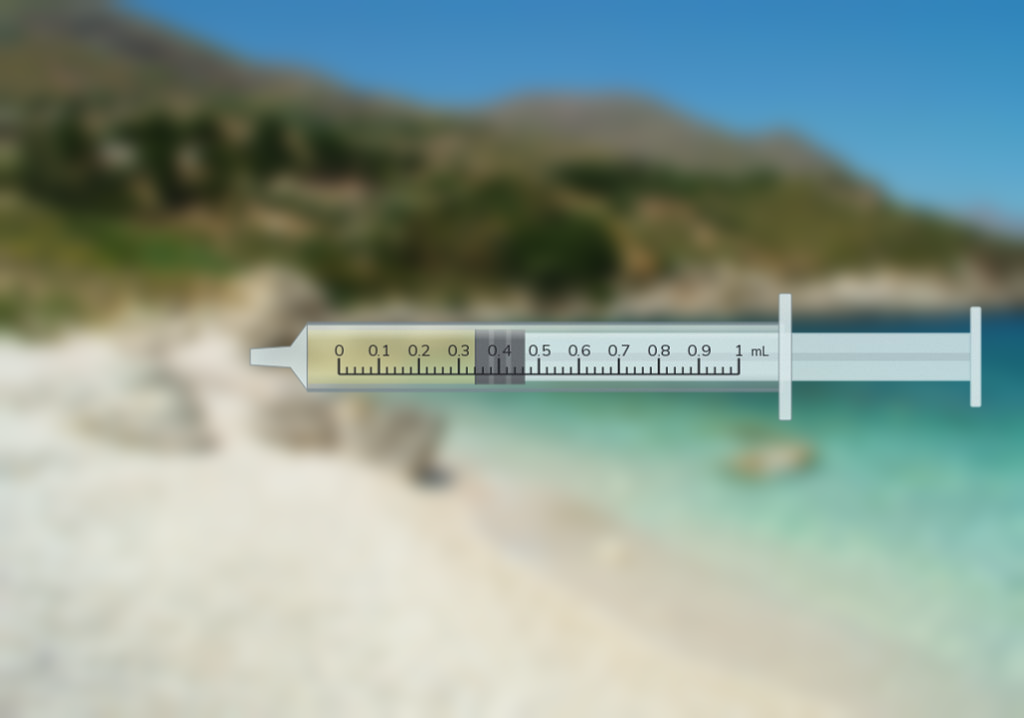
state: 0.34 mL
